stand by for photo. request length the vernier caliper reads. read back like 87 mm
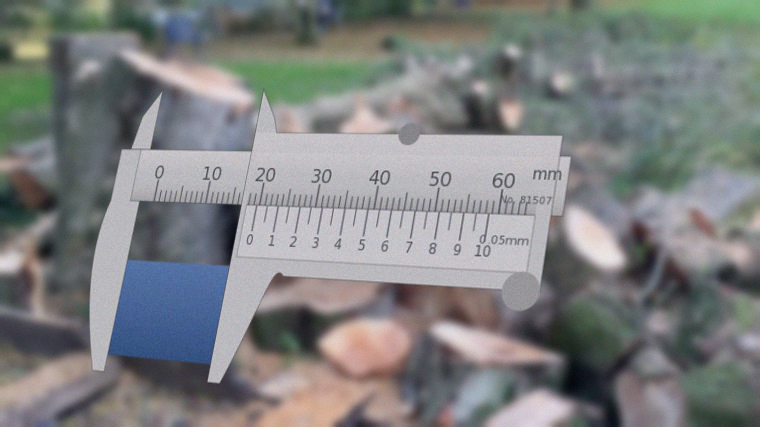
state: 19.5 mm
